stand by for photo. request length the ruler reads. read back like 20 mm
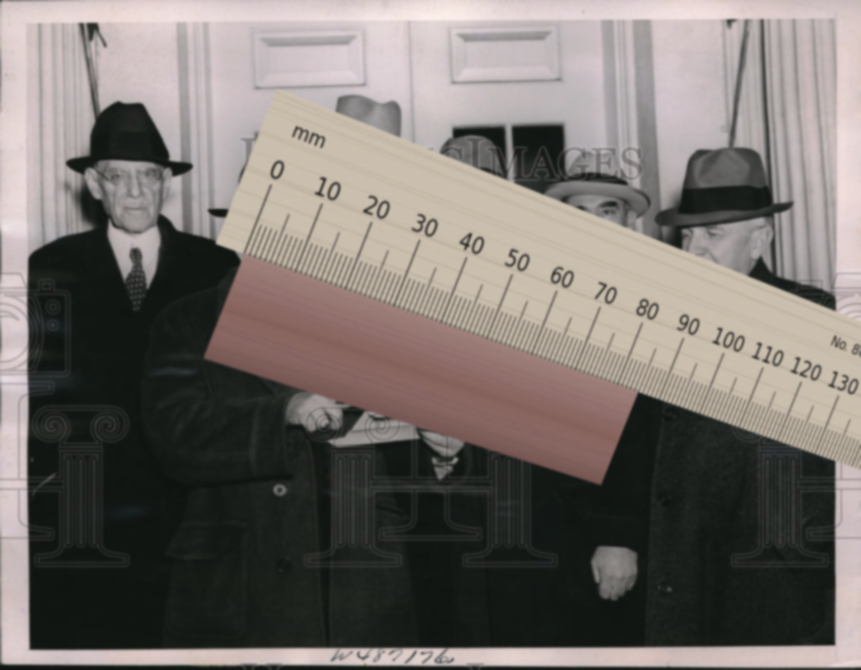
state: 85 mm
